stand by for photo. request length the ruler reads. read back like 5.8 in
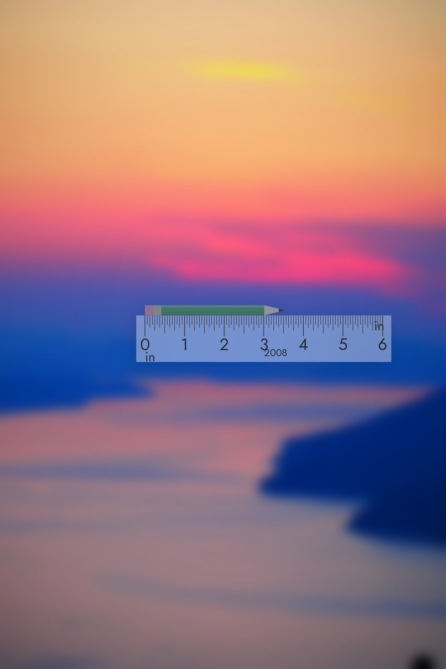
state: 3.5 in
